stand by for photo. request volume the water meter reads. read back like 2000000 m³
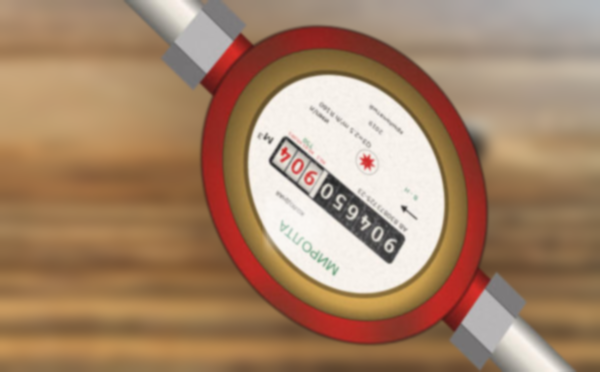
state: 904650.904 m³
